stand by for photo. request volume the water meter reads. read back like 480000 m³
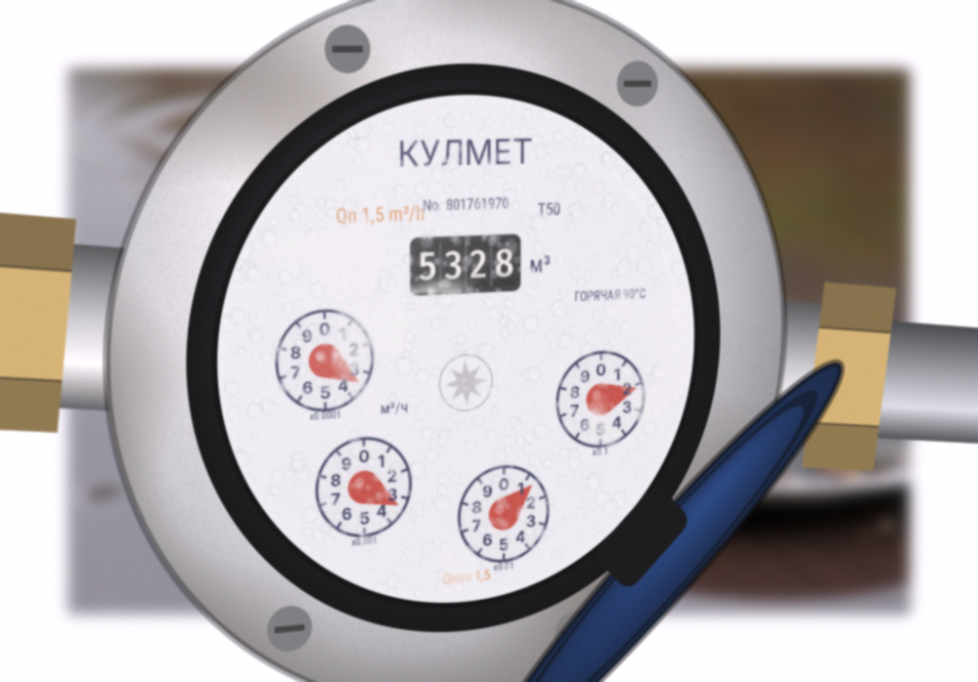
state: 5328.2133 m³
